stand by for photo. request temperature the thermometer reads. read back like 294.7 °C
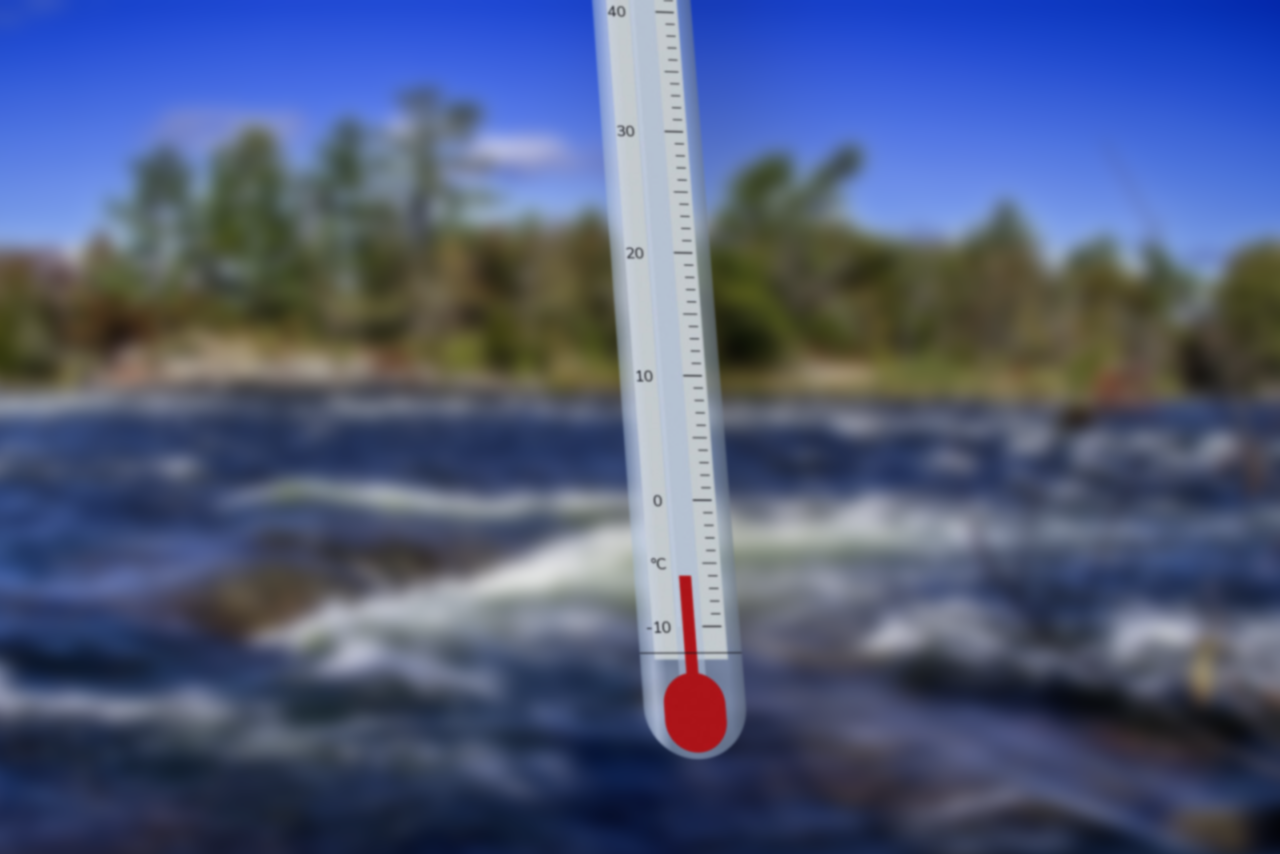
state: -6 °C
